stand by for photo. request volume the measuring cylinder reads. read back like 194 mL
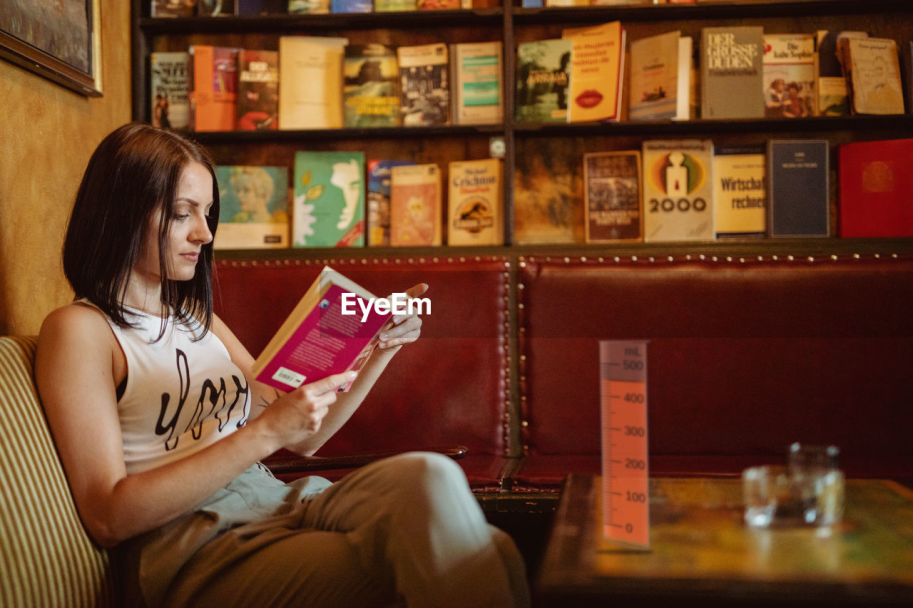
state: 450 mL
